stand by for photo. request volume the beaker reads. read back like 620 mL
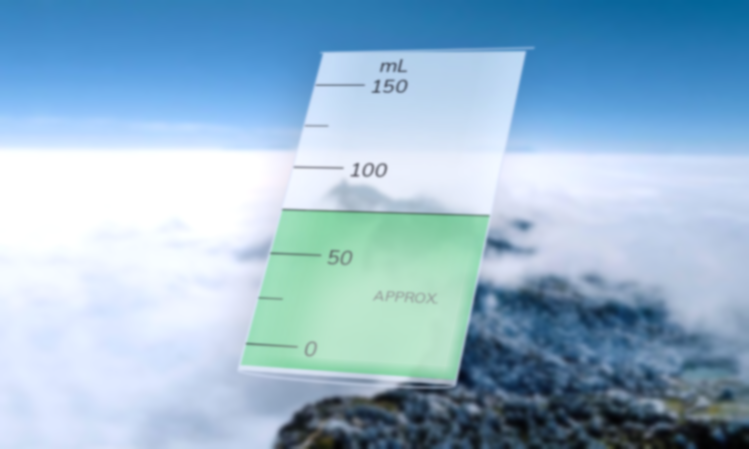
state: 75 mL
